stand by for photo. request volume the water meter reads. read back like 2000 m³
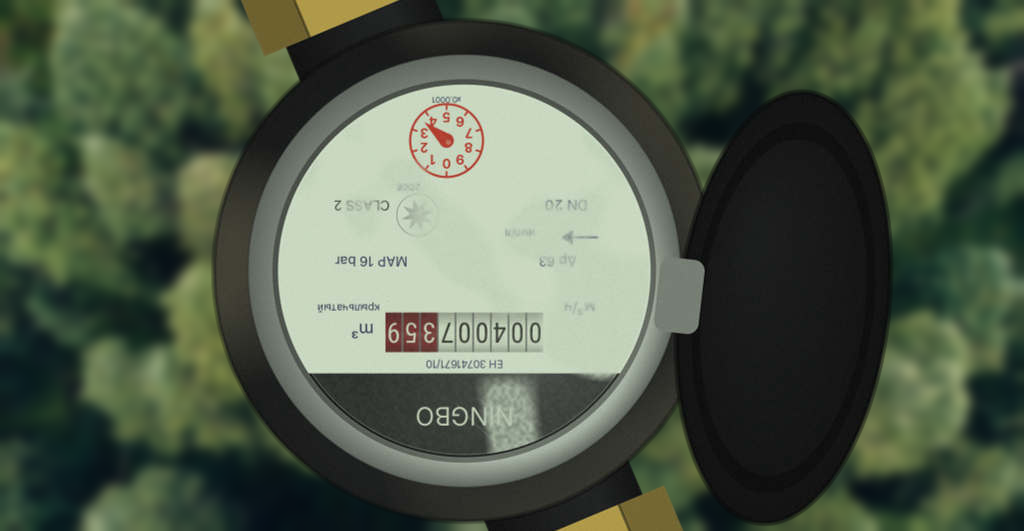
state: 4007.3593 m³
